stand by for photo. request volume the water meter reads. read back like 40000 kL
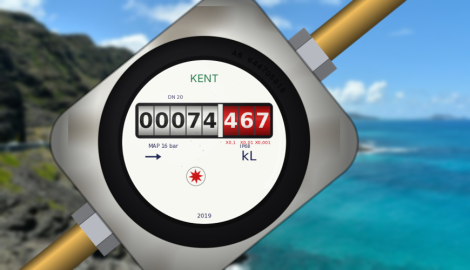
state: 74.467 kL
